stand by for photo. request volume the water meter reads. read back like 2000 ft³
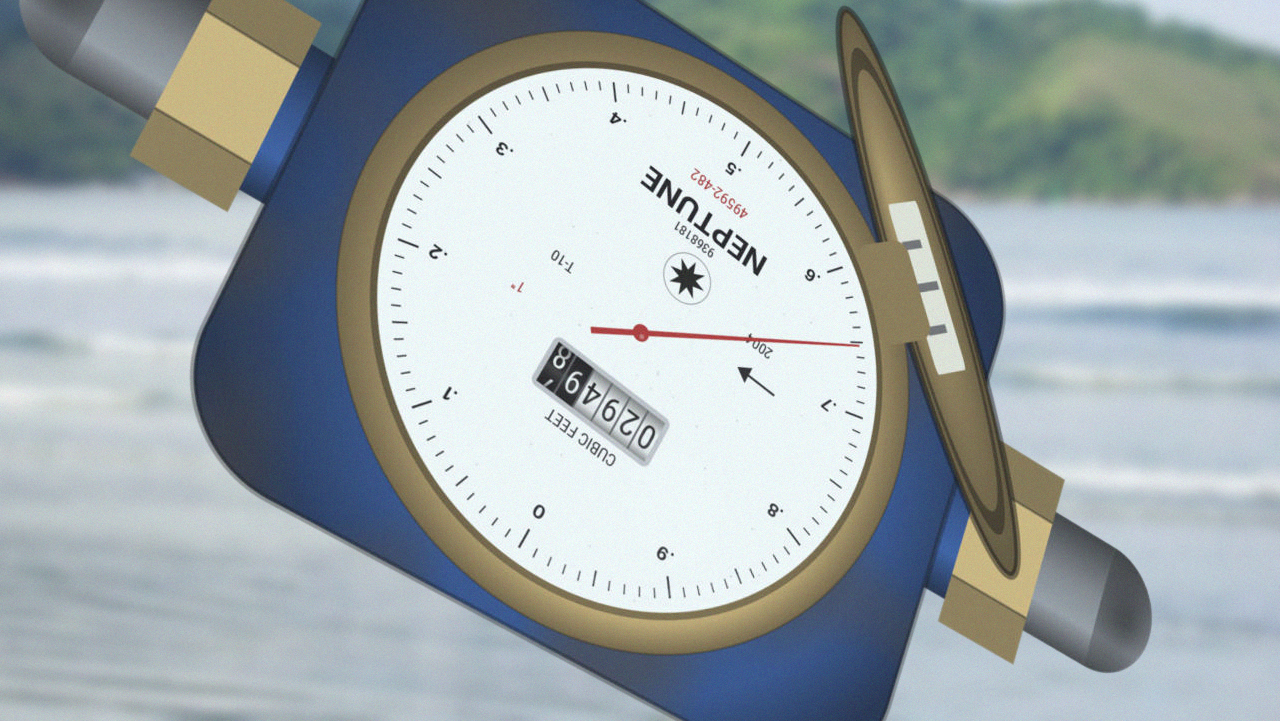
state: 29497.65 ft³
